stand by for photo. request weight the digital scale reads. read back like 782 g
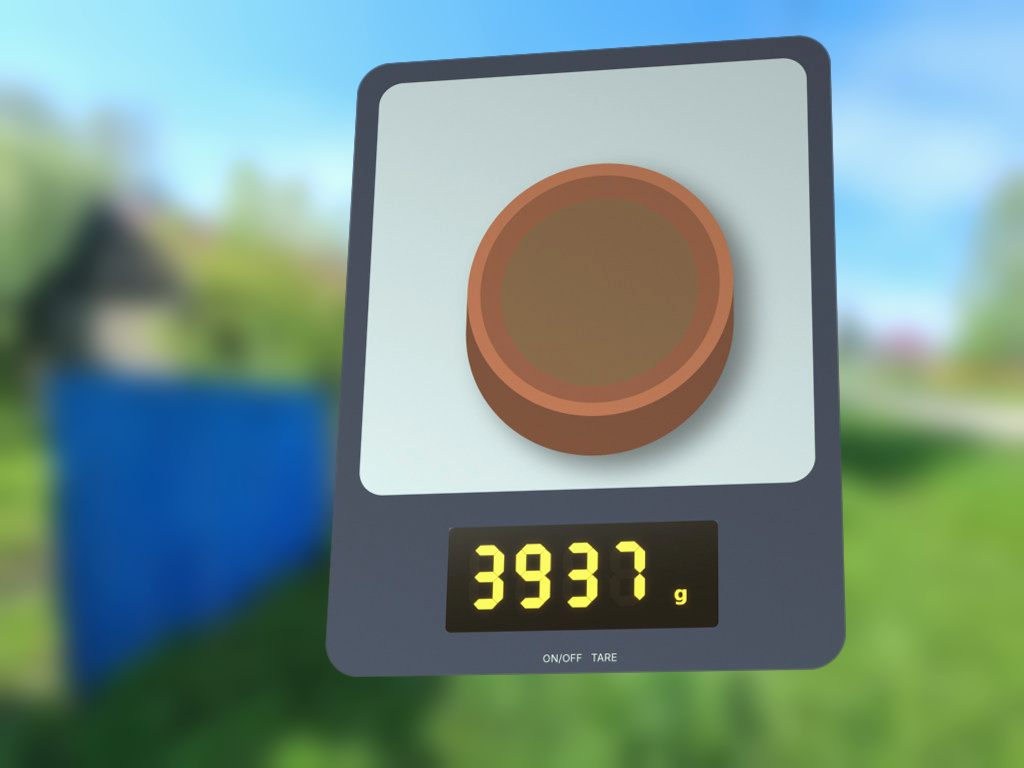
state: 3937 g
